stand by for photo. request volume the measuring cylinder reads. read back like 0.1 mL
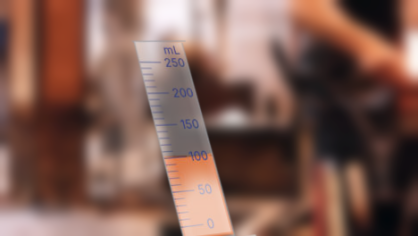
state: 100 mL
